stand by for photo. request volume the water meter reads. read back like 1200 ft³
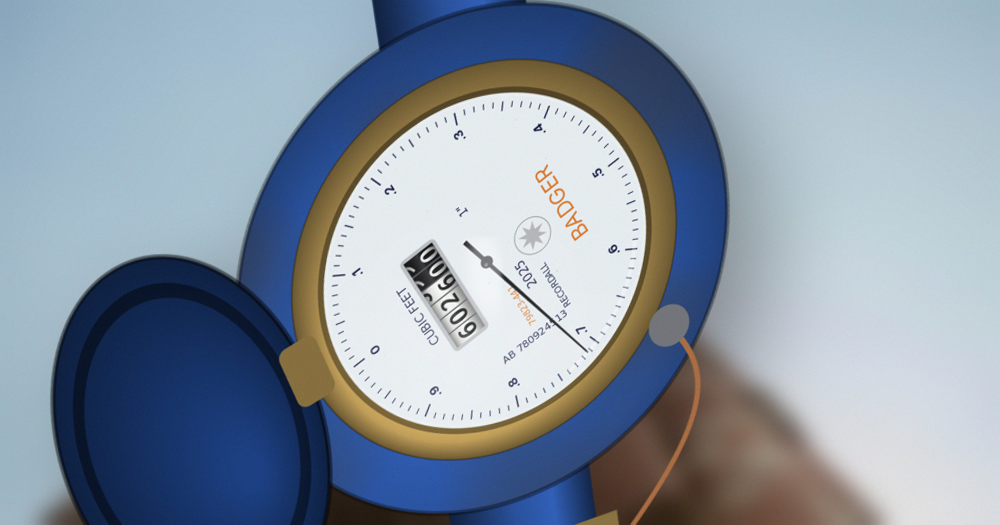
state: 602599.71 ft³
